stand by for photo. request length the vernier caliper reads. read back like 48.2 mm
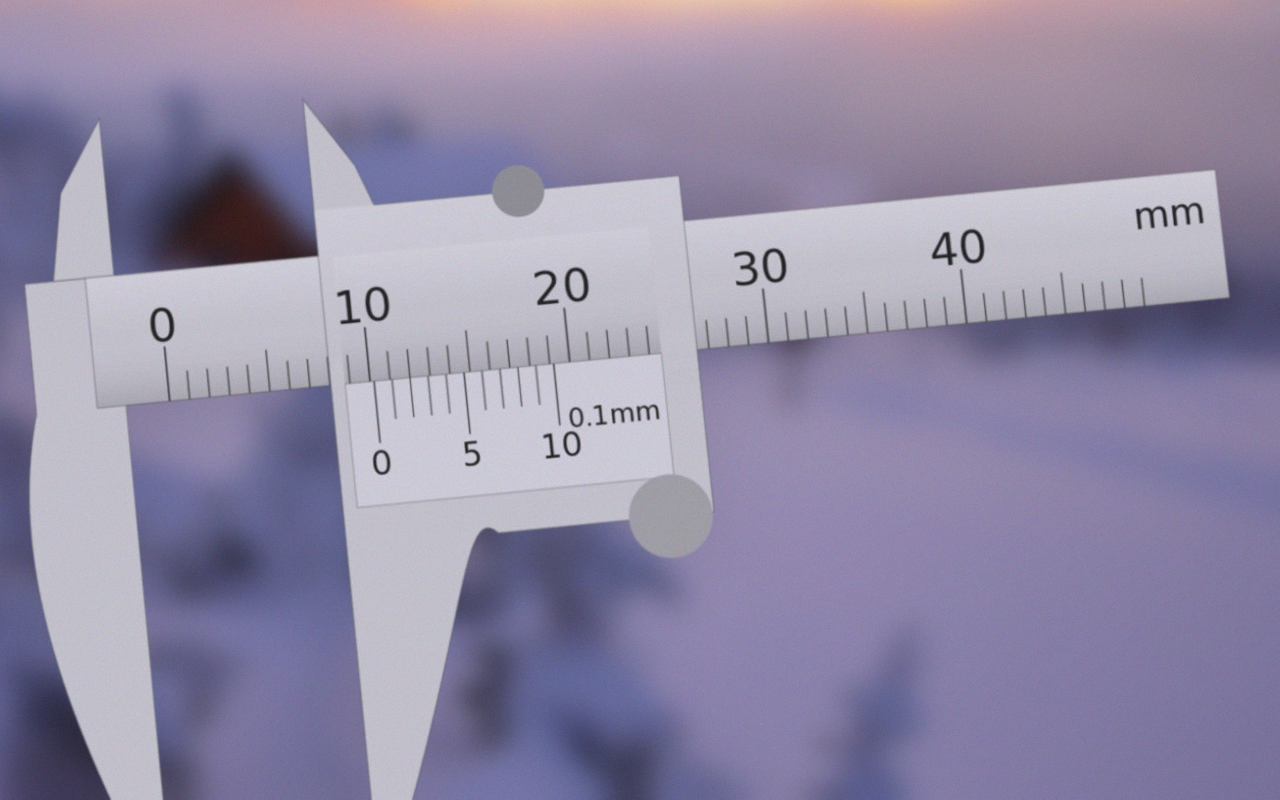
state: 10.2 mm
